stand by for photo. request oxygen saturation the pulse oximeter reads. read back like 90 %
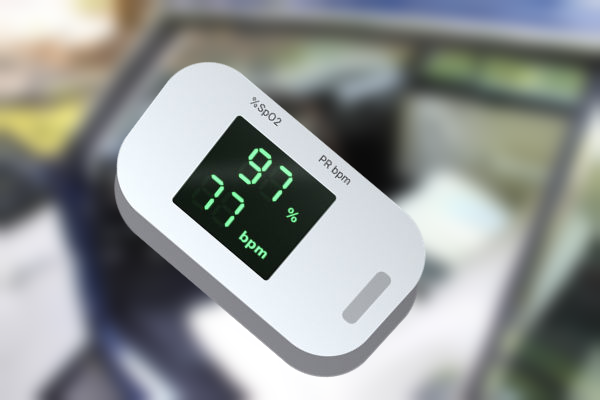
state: 97 %
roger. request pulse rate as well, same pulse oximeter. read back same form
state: 77 bpm
